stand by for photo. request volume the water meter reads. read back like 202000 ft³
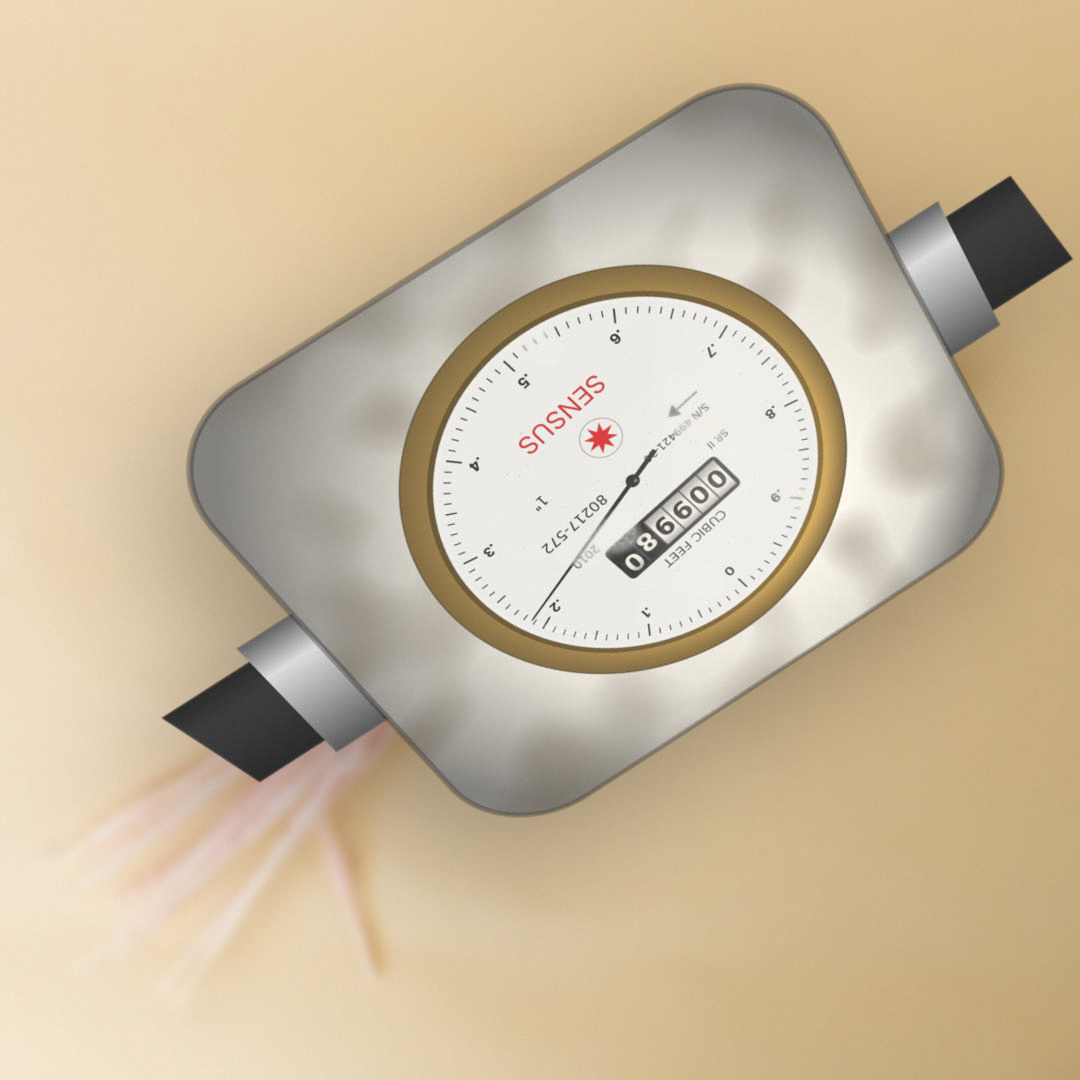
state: 9980.21 ft³
